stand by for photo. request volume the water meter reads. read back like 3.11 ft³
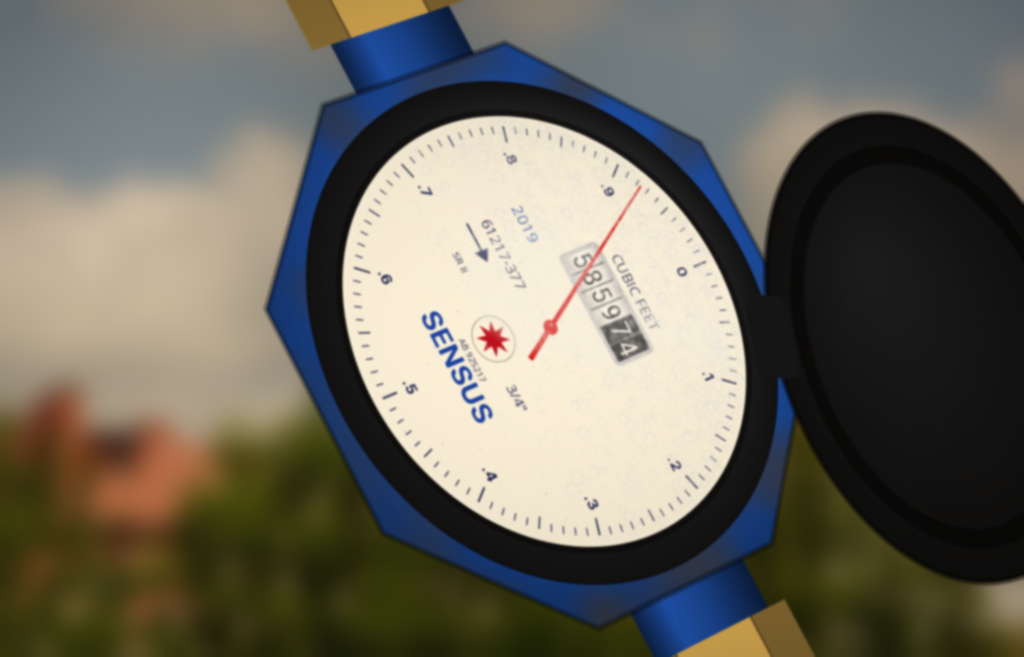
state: 585973.92 ft³
